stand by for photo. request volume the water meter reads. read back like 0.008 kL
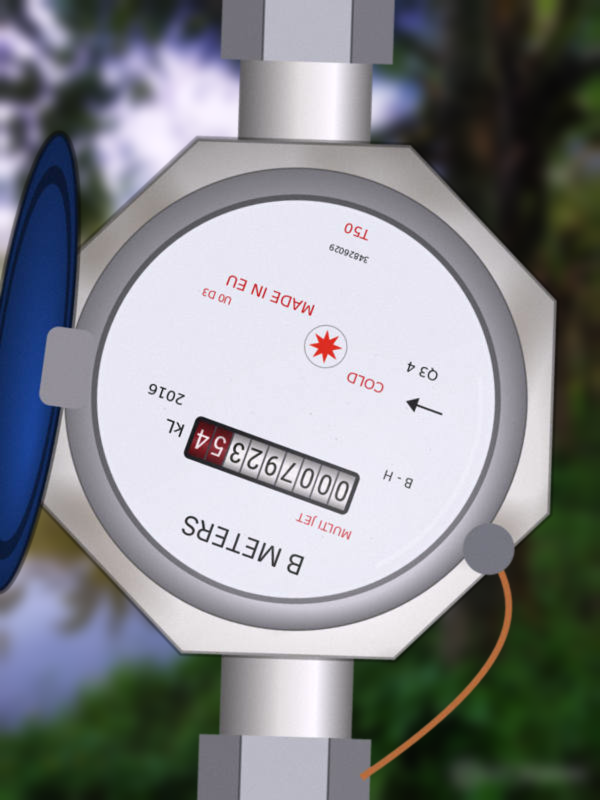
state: 7923.54 kL
